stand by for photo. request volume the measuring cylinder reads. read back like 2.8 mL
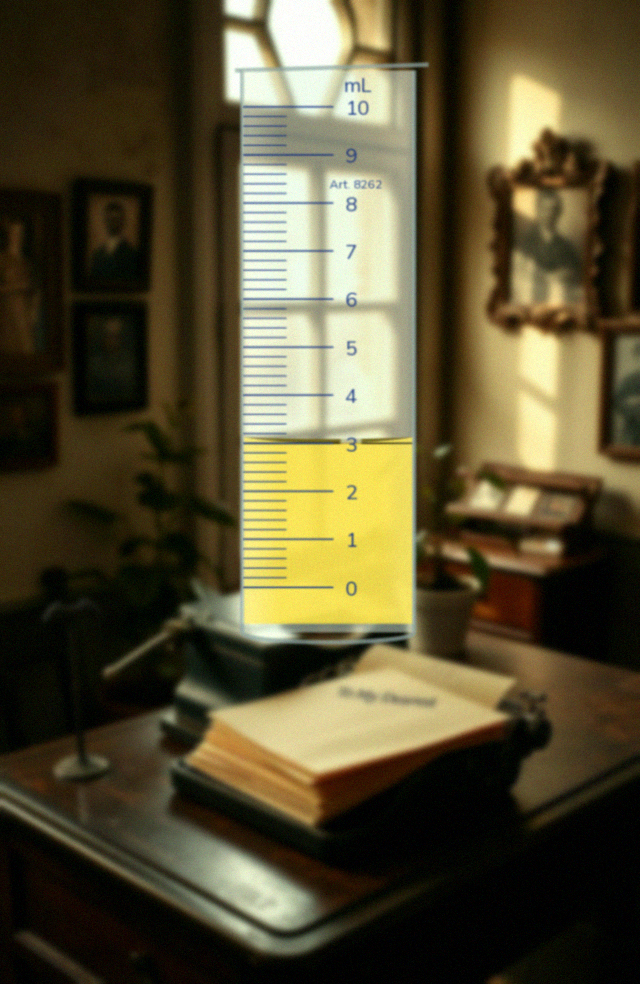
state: 3 mL
